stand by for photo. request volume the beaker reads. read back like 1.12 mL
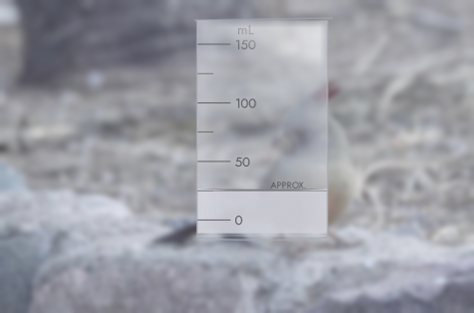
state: 25 mL
